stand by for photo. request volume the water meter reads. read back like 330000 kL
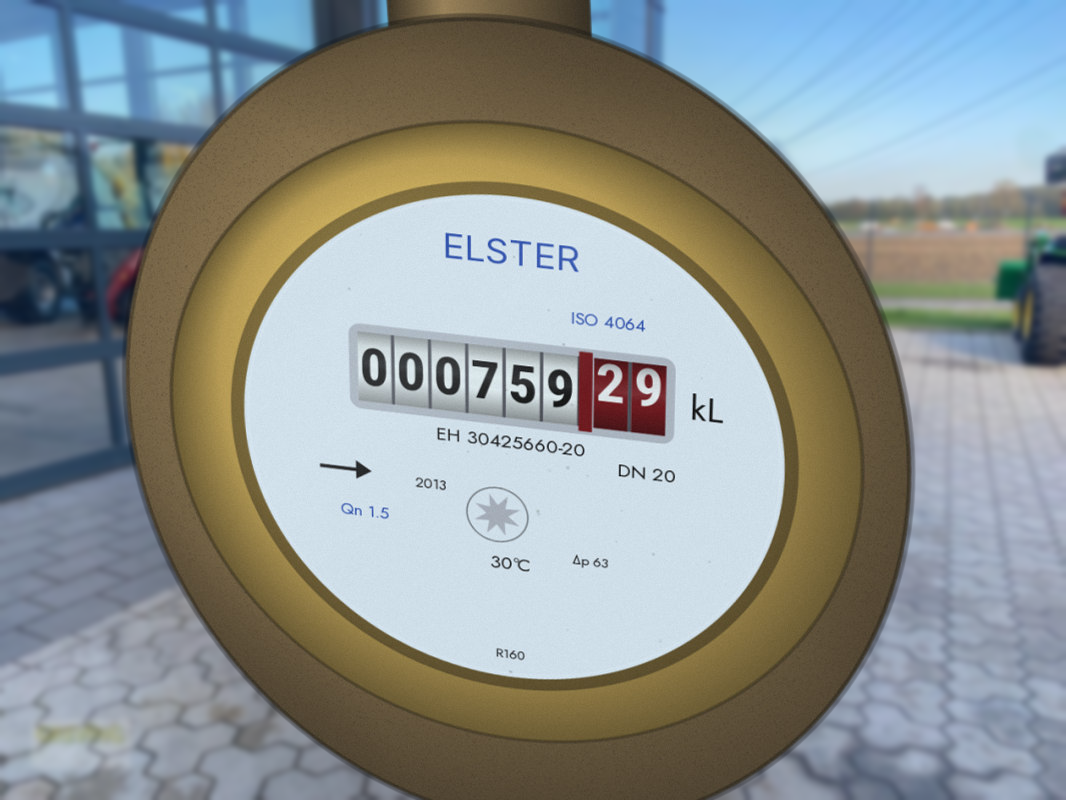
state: 759.29 kL
